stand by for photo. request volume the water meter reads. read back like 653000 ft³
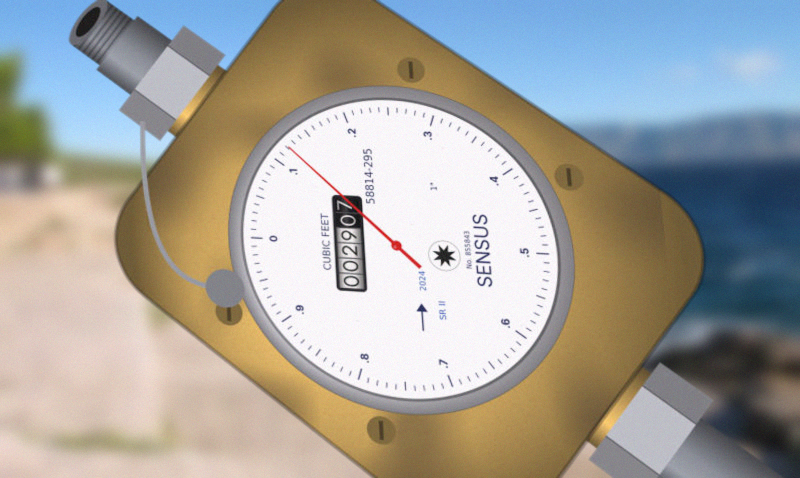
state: 2907.12 ft³
